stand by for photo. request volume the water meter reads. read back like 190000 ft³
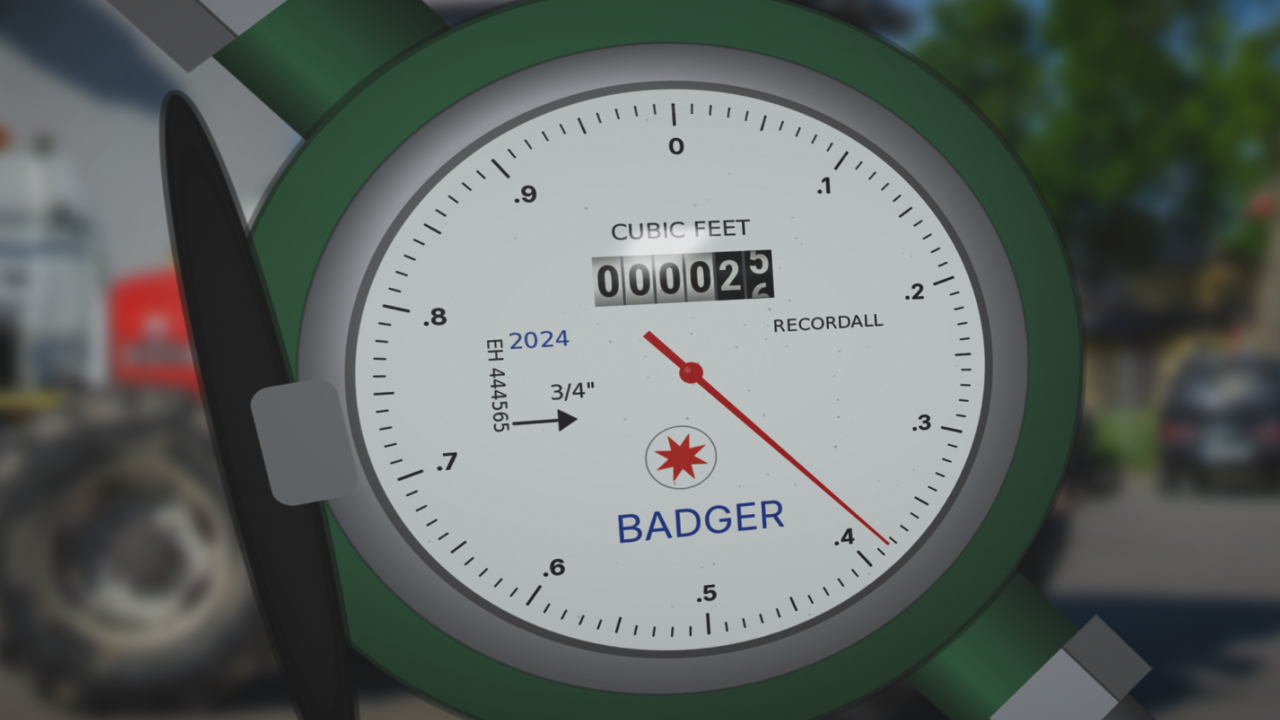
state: 25.38 ft³
